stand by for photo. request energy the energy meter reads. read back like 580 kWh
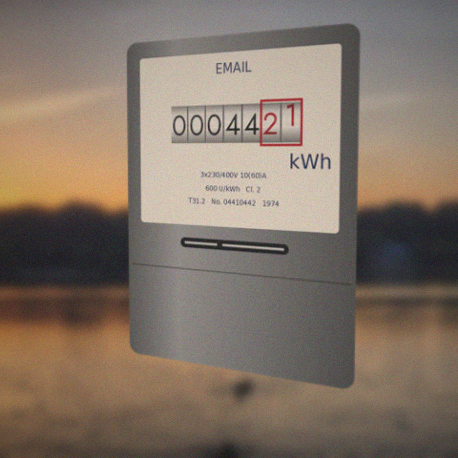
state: 44.21 kWh
